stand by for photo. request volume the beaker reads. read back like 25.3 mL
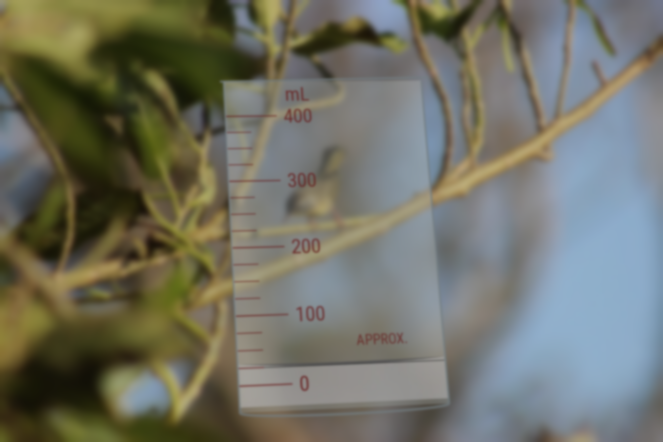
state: 25 mL
